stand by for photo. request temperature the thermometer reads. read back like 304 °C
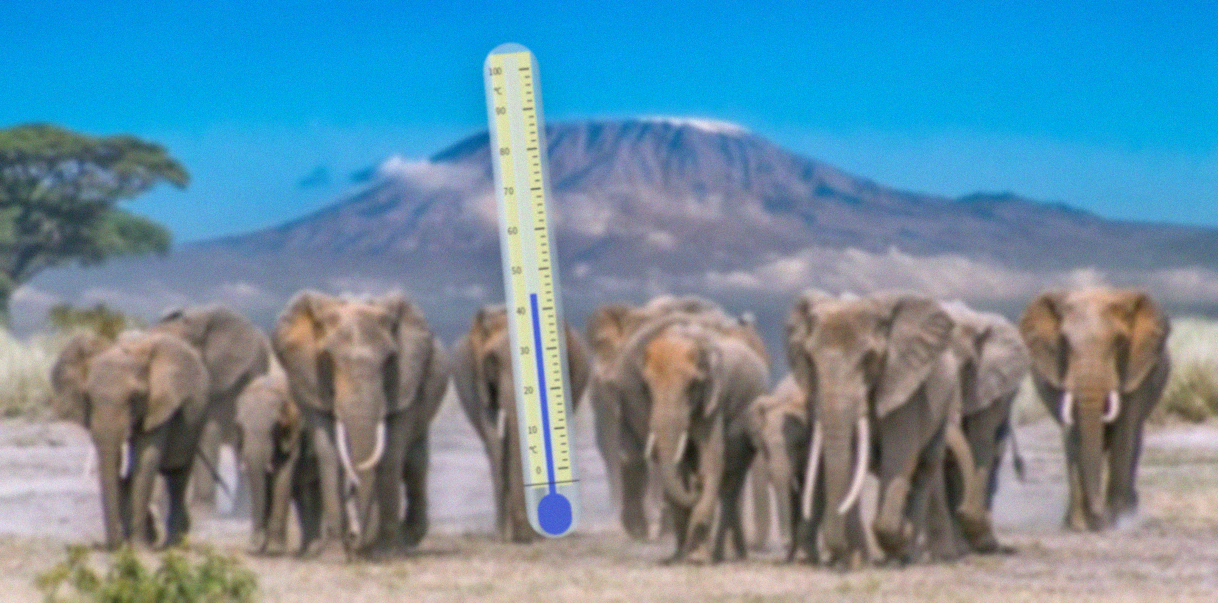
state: 44 °C
